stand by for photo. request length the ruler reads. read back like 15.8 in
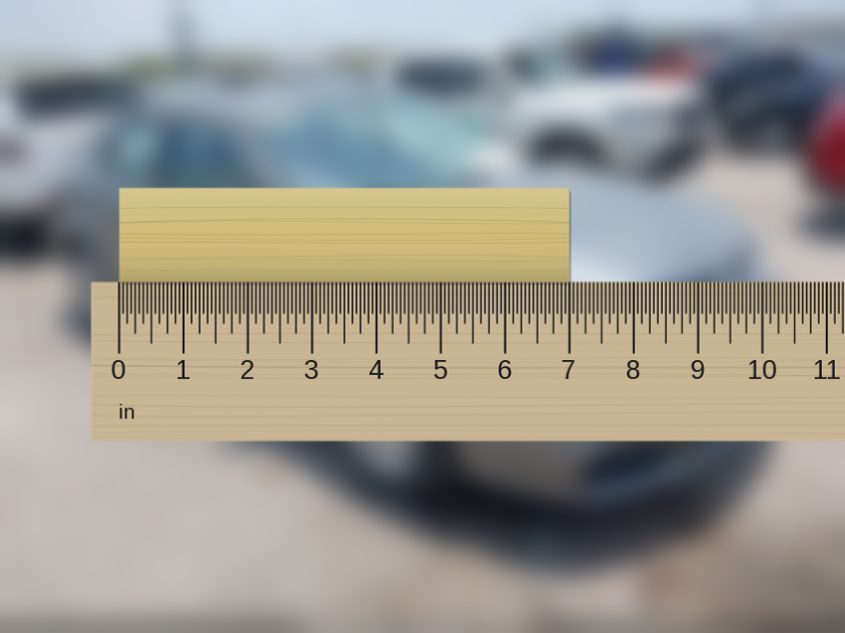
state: 7 in
